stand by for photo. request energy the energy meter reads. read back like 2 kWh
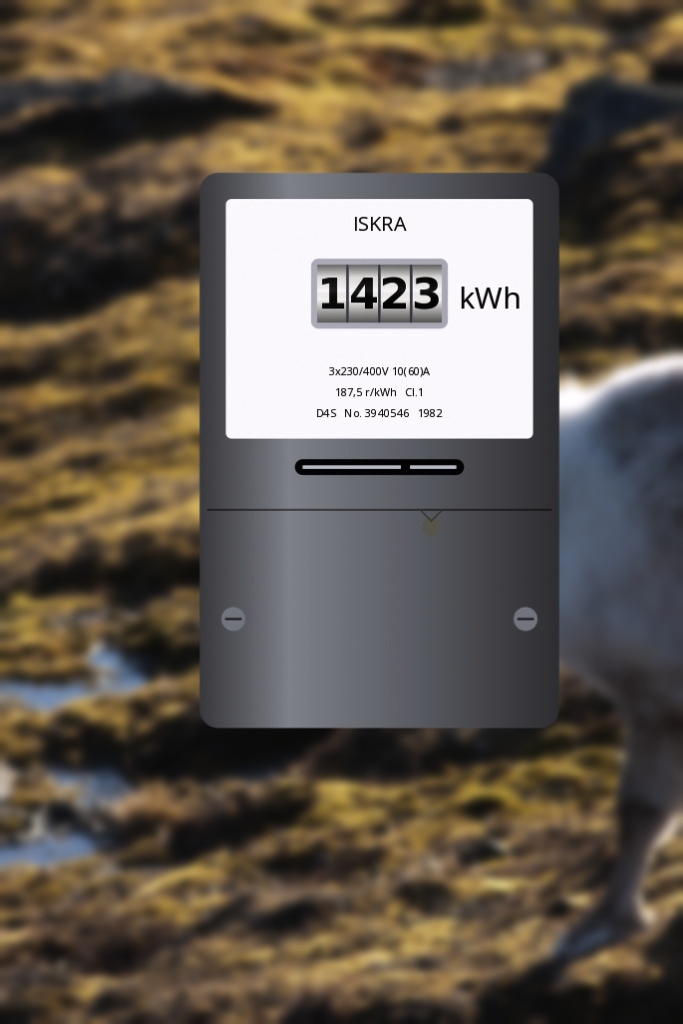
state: 1423 kWh
